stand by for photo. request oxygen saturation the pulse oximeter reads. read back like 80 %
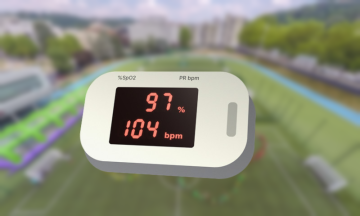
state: 97 %
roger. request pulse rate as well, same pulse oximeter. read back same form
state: 104 bpm
